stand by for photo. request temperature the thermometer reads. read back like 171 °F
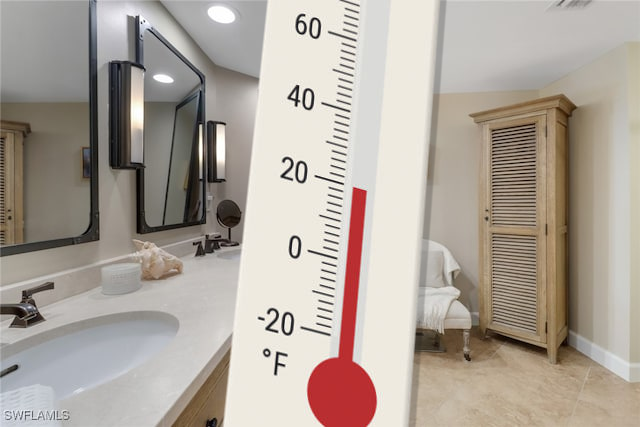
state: 20 °F
